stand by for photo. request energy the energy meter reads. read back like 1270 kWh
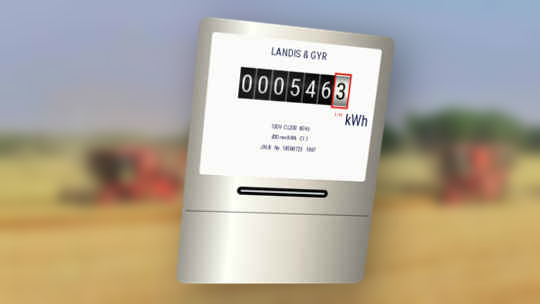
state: 546.3 kWh
